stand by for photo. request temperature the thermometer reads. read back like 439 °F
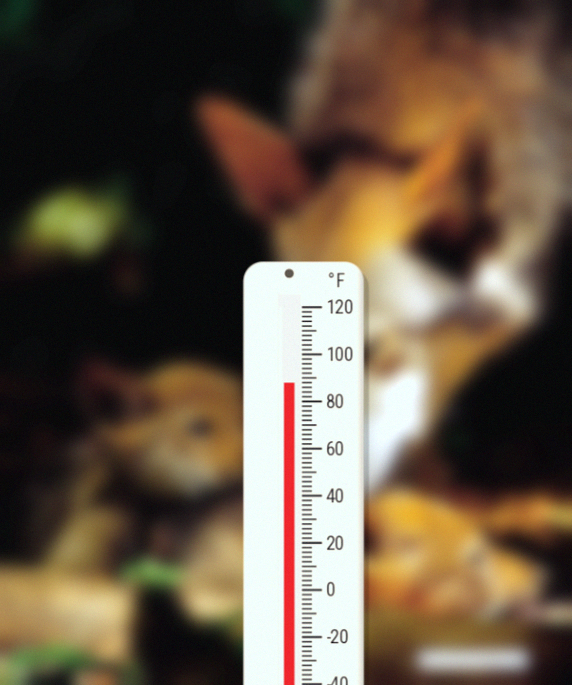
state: 88 °F
